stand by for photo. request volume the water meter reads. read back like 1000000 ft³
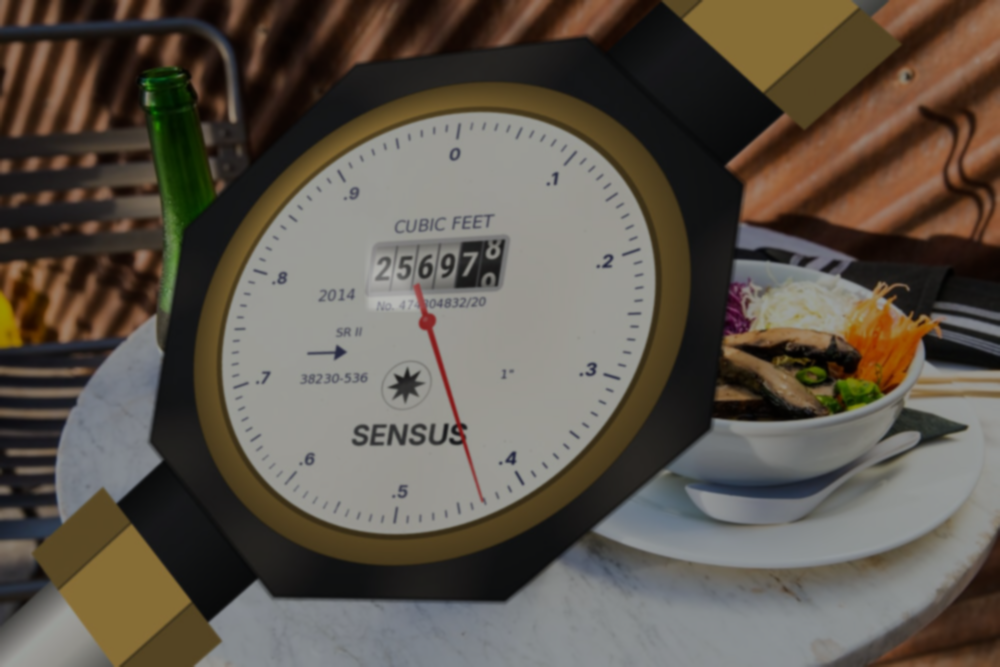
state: 256978.43 ft³
